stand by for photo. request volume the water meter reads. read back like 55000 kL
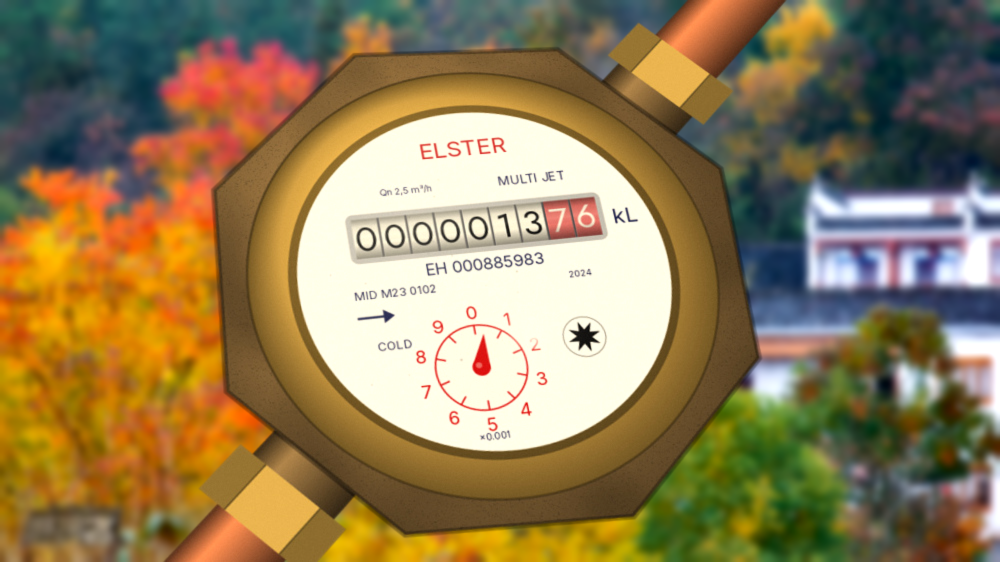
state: 13.760 kL
